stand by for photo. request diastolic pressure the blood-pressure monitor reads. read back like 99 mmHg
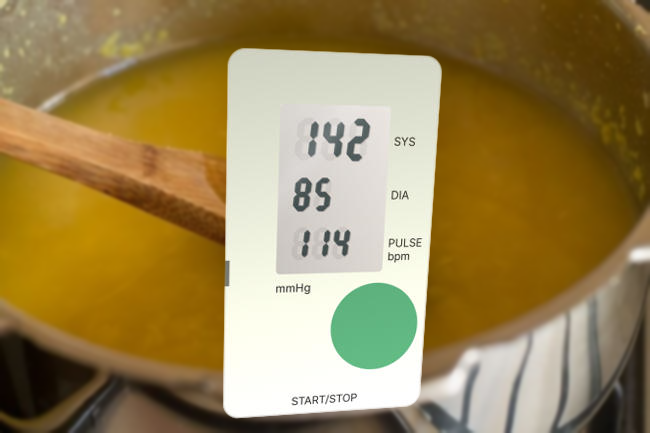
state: 85 mmHg
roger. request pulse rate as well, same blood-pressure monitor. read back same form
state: 114 bpm
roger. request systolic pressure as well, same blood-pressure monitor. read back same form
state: 142 mmHg
